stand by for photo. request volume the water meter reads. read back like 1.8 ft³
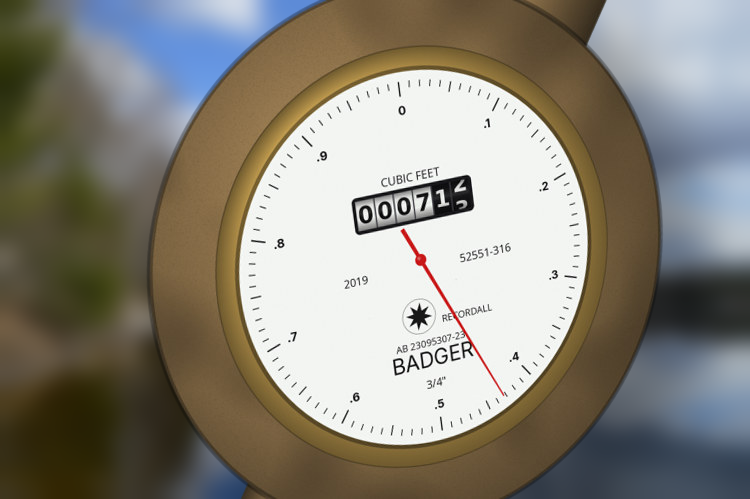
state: 712.43 ft³
